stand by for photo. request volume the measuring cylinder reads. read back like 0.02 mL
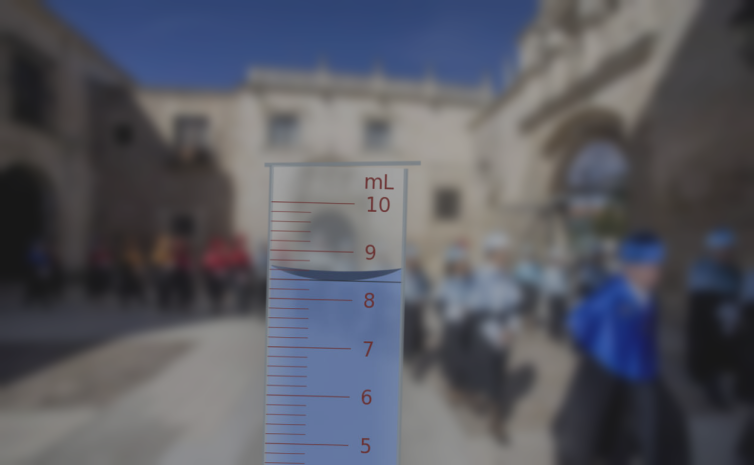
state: 8.4 mL
